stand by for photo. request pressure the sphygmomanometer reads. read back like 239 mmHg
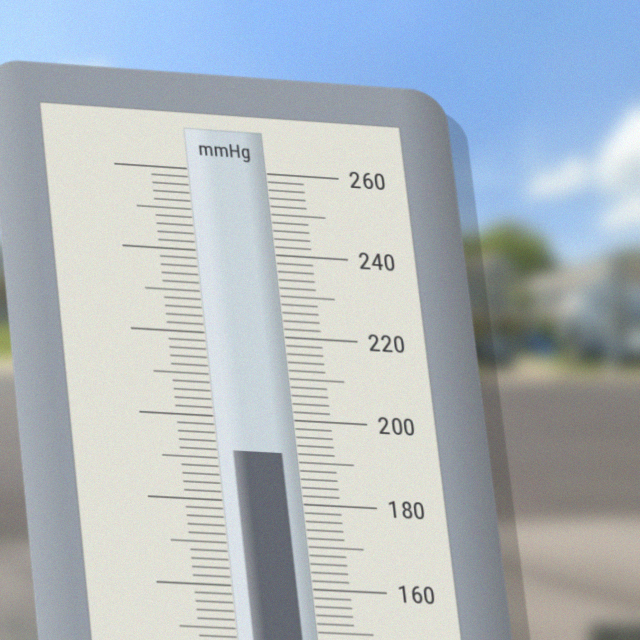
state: 192 mmHg
